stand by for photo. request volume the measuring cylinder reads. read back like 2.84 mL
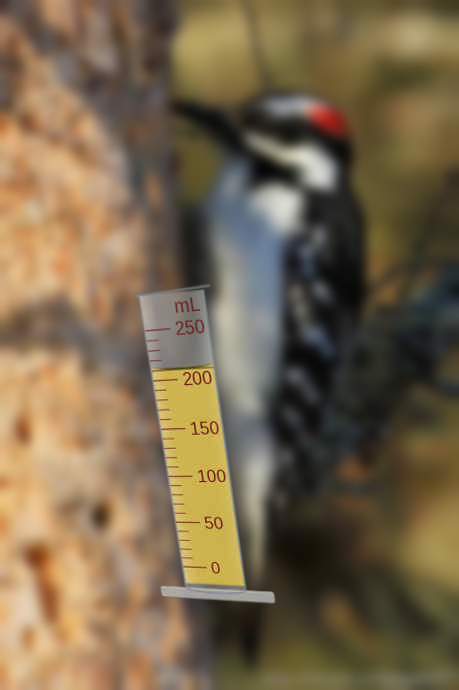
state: 210 mL
